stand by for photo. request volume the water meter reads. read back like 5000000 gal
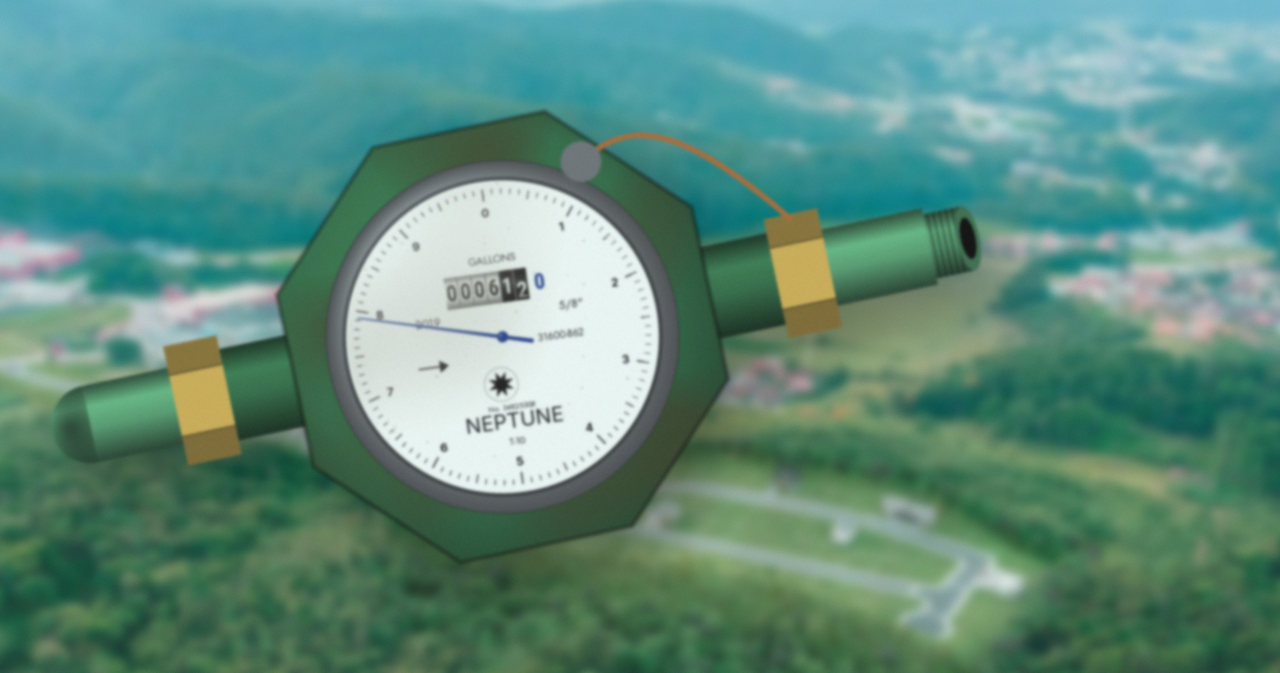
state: 6117.9 gal
